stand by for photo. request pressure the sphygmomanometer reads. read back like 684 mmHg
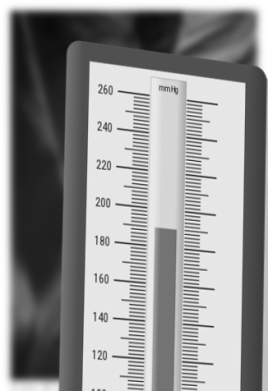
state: 190 mmHg
